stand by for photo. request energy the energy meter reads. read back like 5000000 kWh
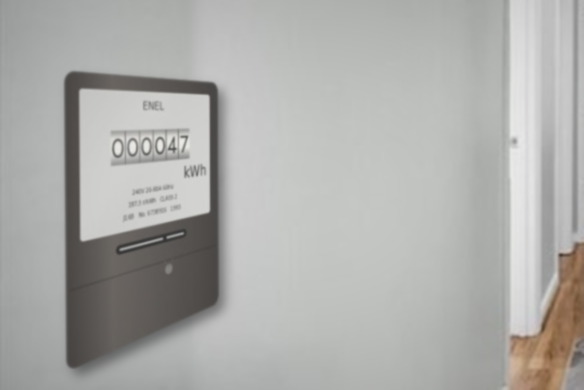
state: 47 kWh
